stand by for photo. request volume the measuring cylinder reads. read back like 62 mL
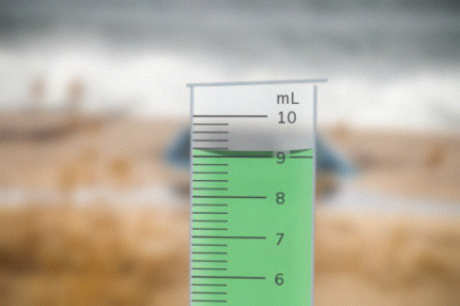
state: 9 mL
